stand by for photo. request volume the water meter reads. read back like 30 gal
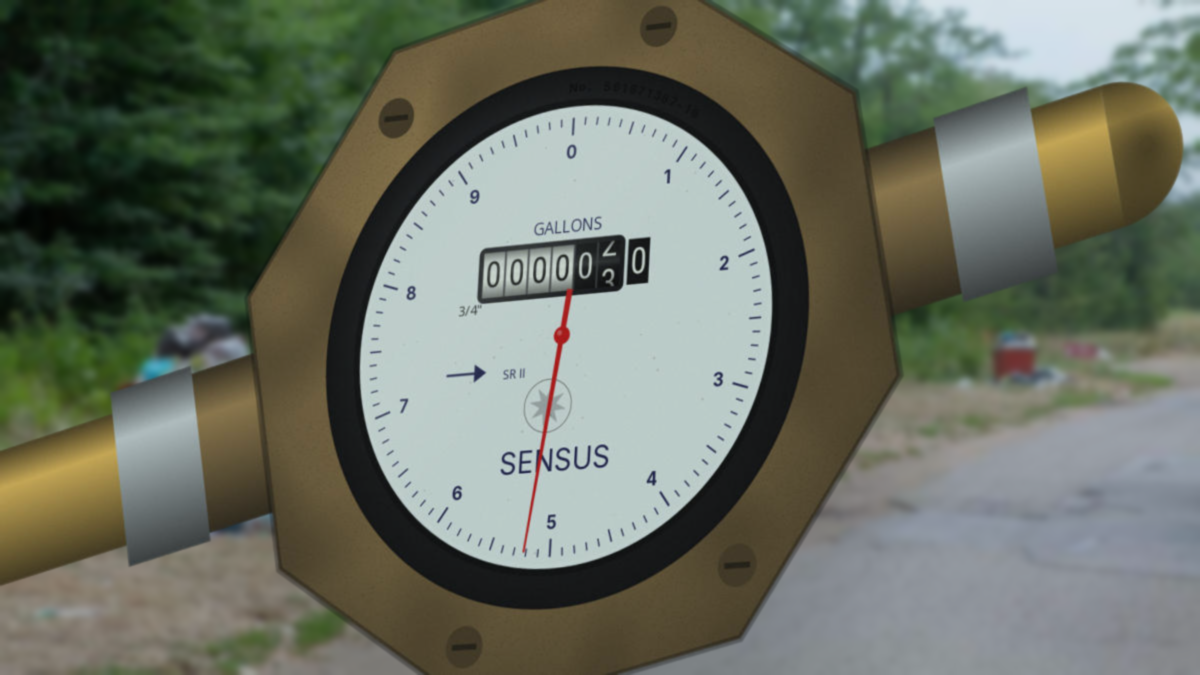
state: 25.2 gal
